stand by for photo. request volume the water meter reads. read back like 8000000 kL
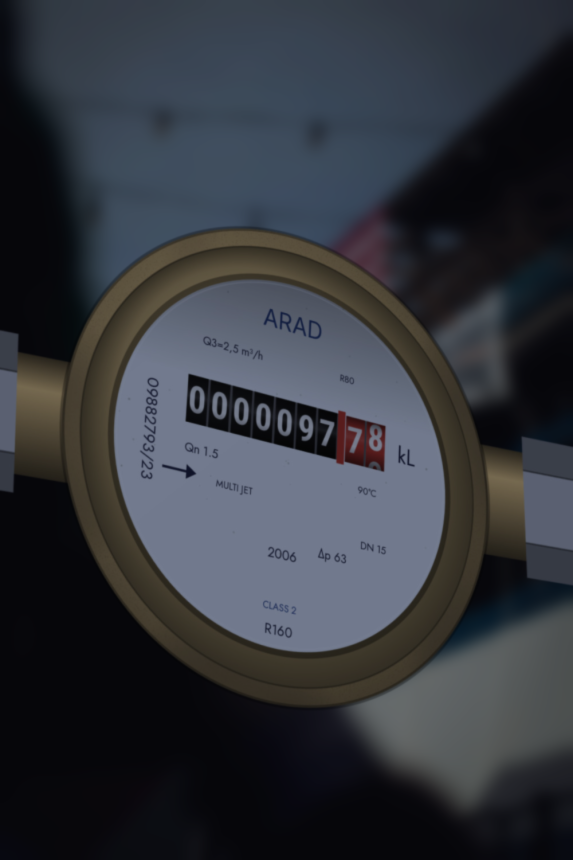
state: 97.78 kL
